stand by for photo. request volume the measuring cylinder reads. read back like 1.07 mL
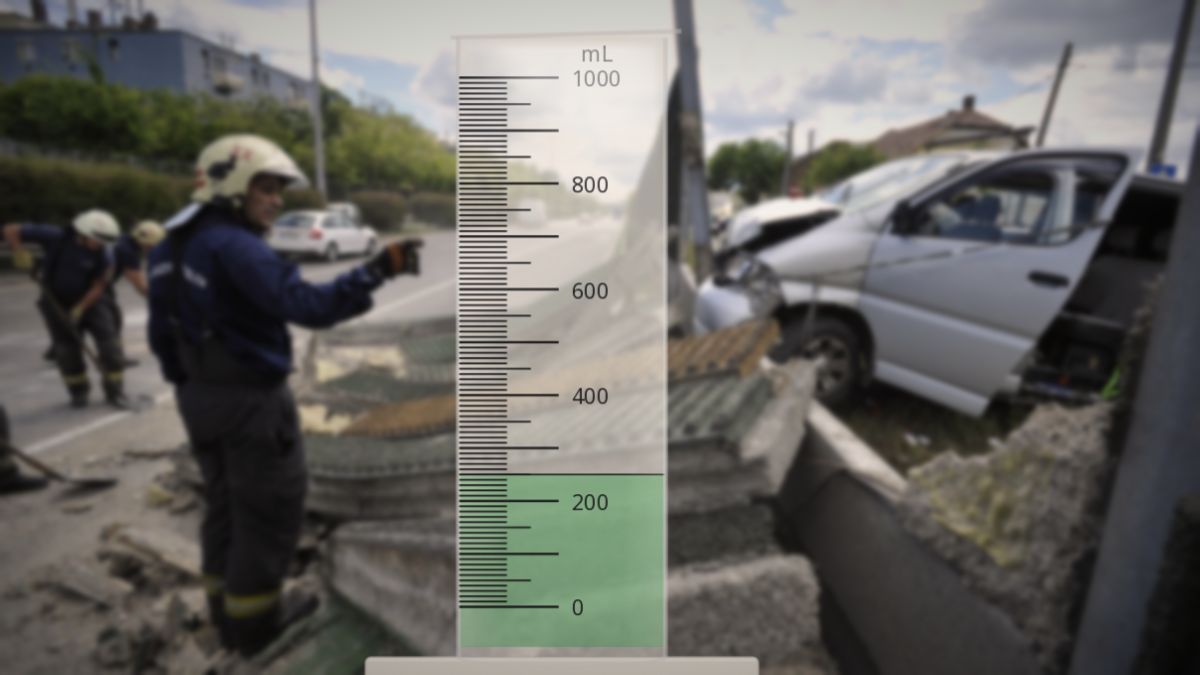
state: 250 mL
